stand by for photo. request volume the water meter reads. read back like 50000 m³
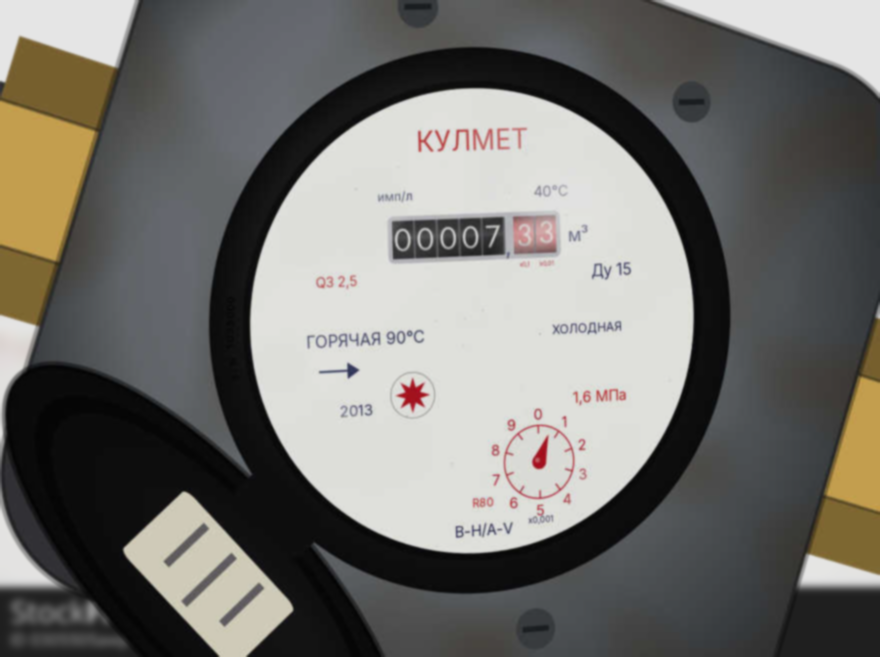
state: 7.330 m³
